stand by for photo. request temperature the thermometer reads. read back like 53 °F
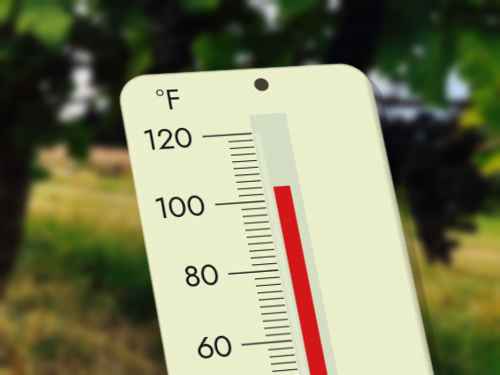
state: 104 °F
